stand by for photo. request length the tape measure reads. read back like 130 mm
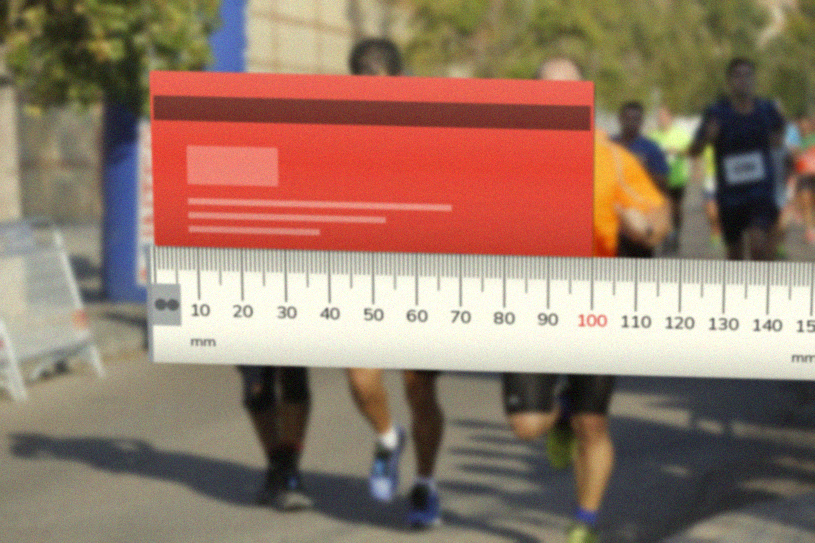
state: 100 mm
